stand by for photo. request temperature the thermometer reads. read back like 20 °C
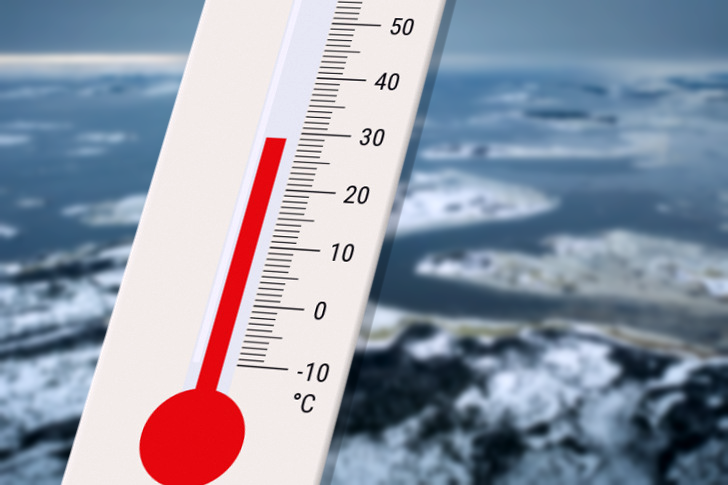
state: 29 °C
